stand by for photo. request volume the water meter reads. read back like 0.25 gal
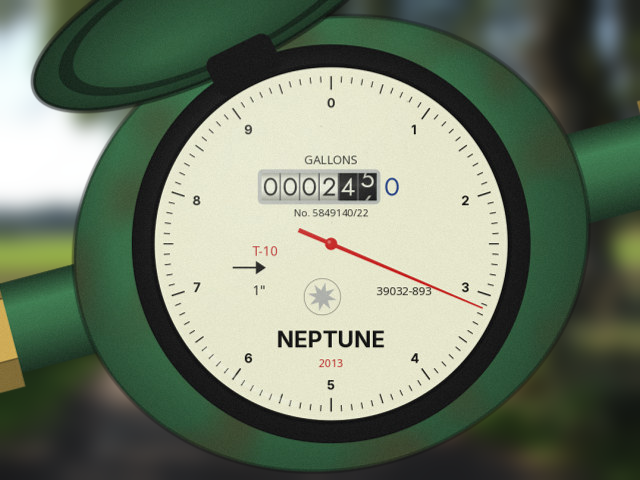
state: 2453.1 gal
